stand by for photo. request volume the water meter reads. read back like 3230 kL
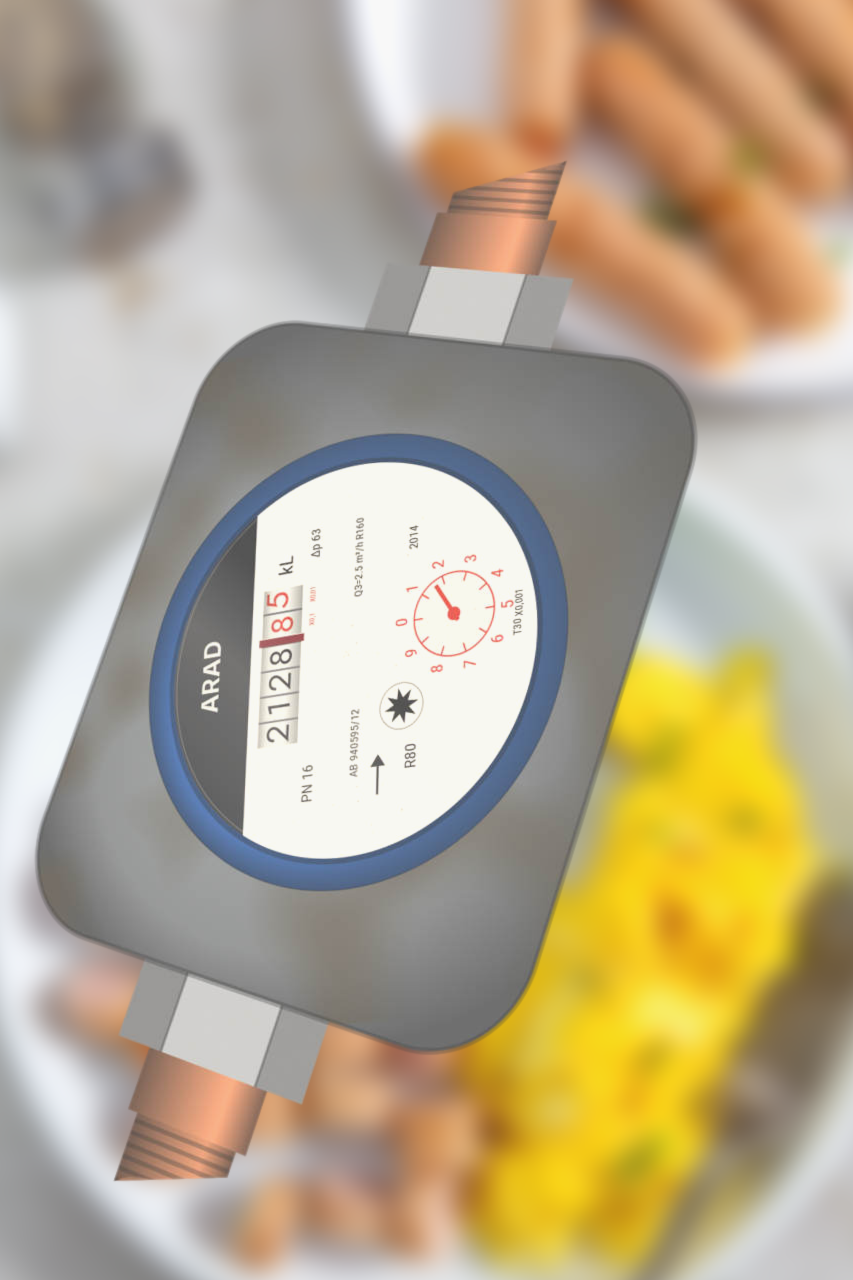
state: 2128.851 kL
